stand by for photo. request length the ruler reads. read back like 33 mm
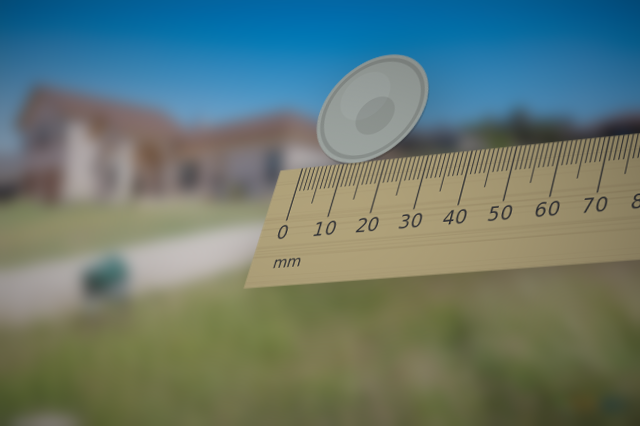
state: 26 mm
